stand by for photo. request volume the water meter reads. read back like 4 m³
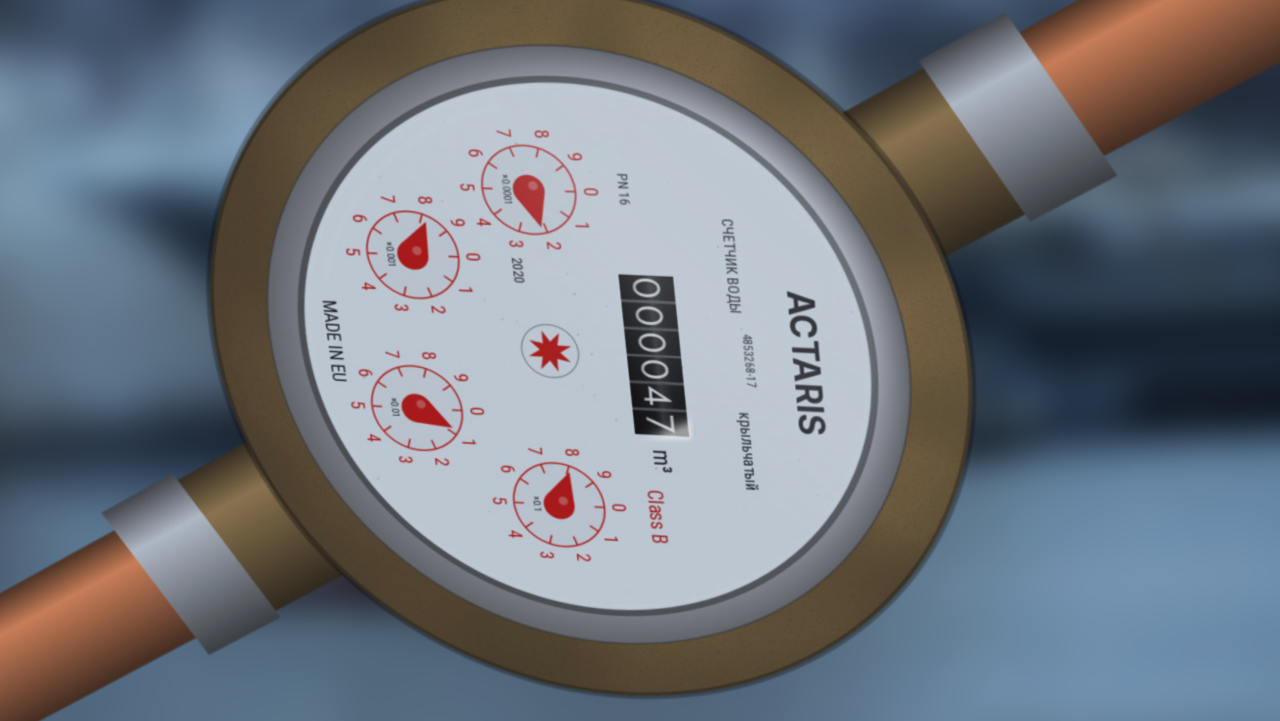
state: 47.8082 m³
